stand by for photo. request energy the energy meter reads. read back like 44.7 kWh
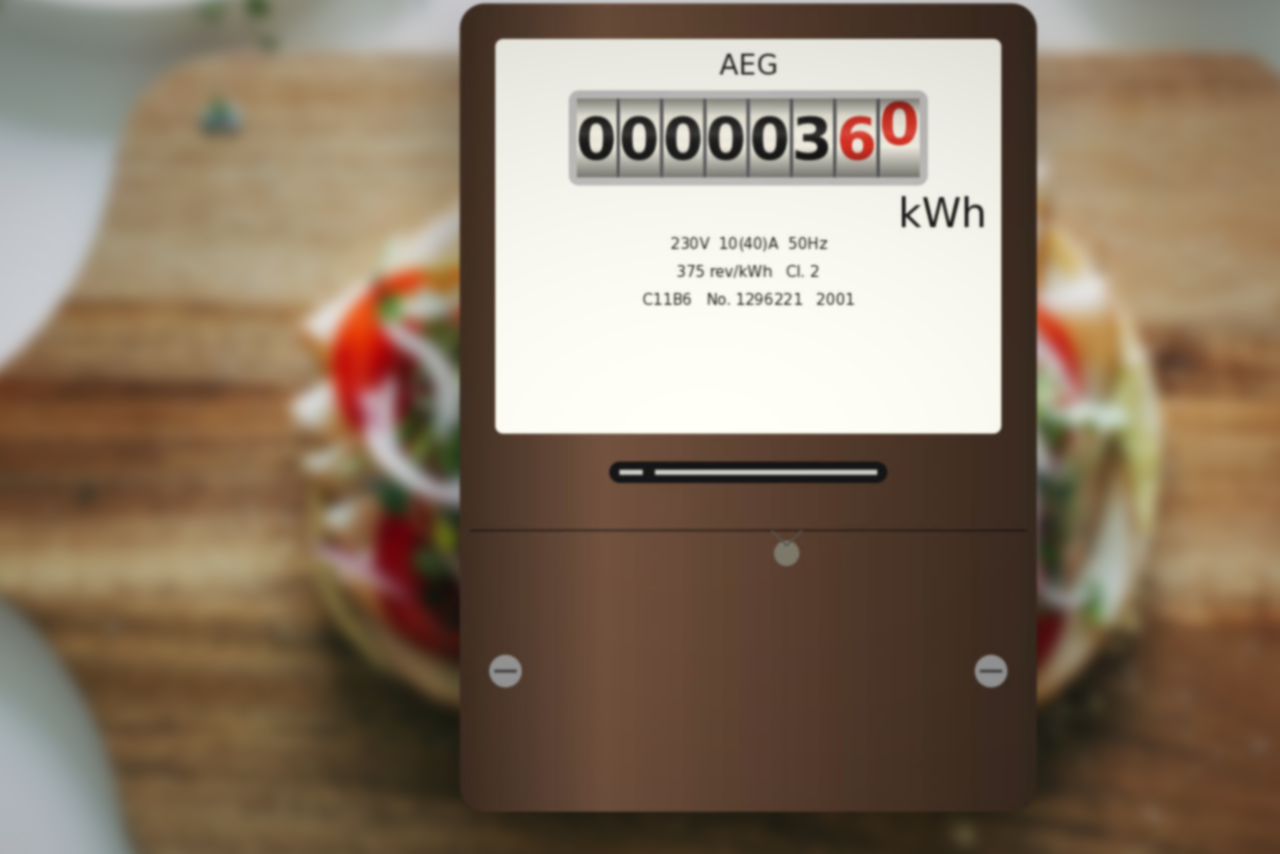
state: 3.60 kWh
